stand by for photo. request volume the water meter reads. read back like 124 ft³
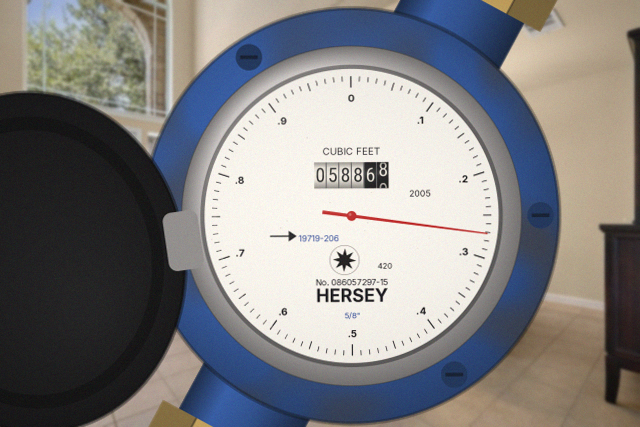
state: 58868.27 ft³
